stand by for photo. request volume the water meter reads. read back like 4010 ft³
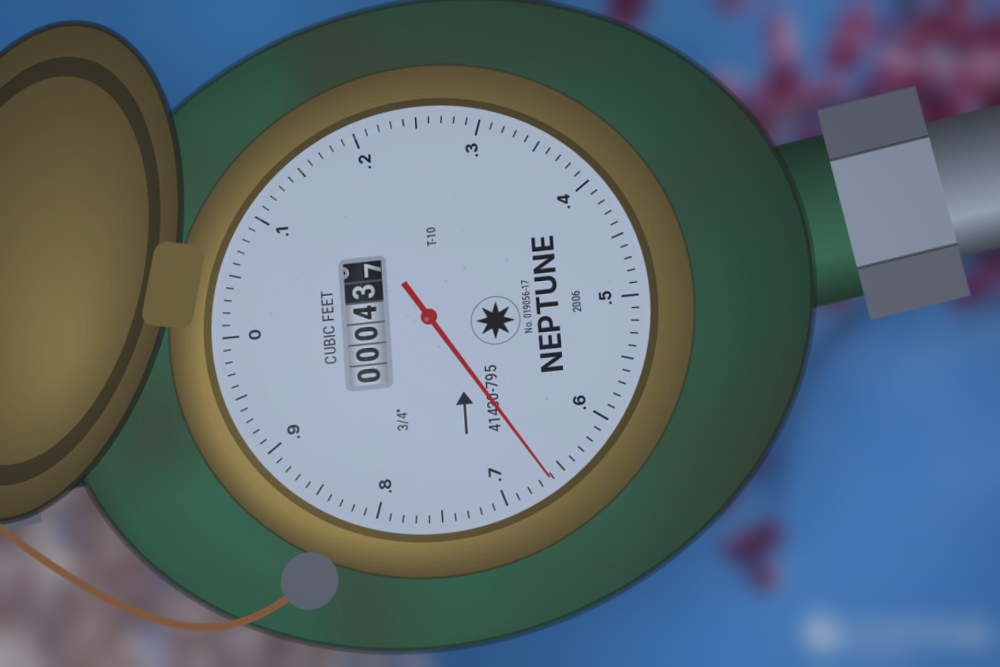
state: 436.66 ft³
